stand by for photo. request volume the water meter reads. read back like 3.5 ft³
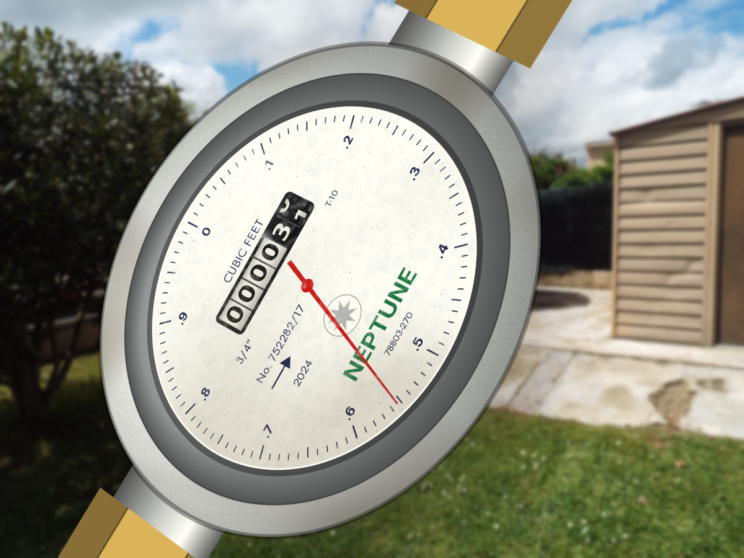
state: 30.55 ft³
